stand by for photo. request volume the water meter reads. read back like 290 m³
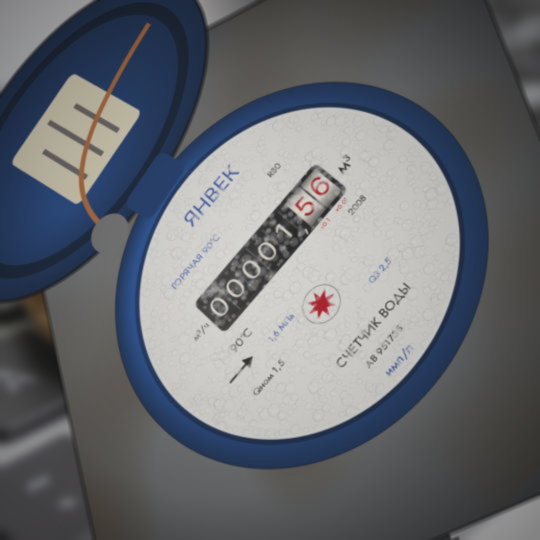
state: 1.56 m³
